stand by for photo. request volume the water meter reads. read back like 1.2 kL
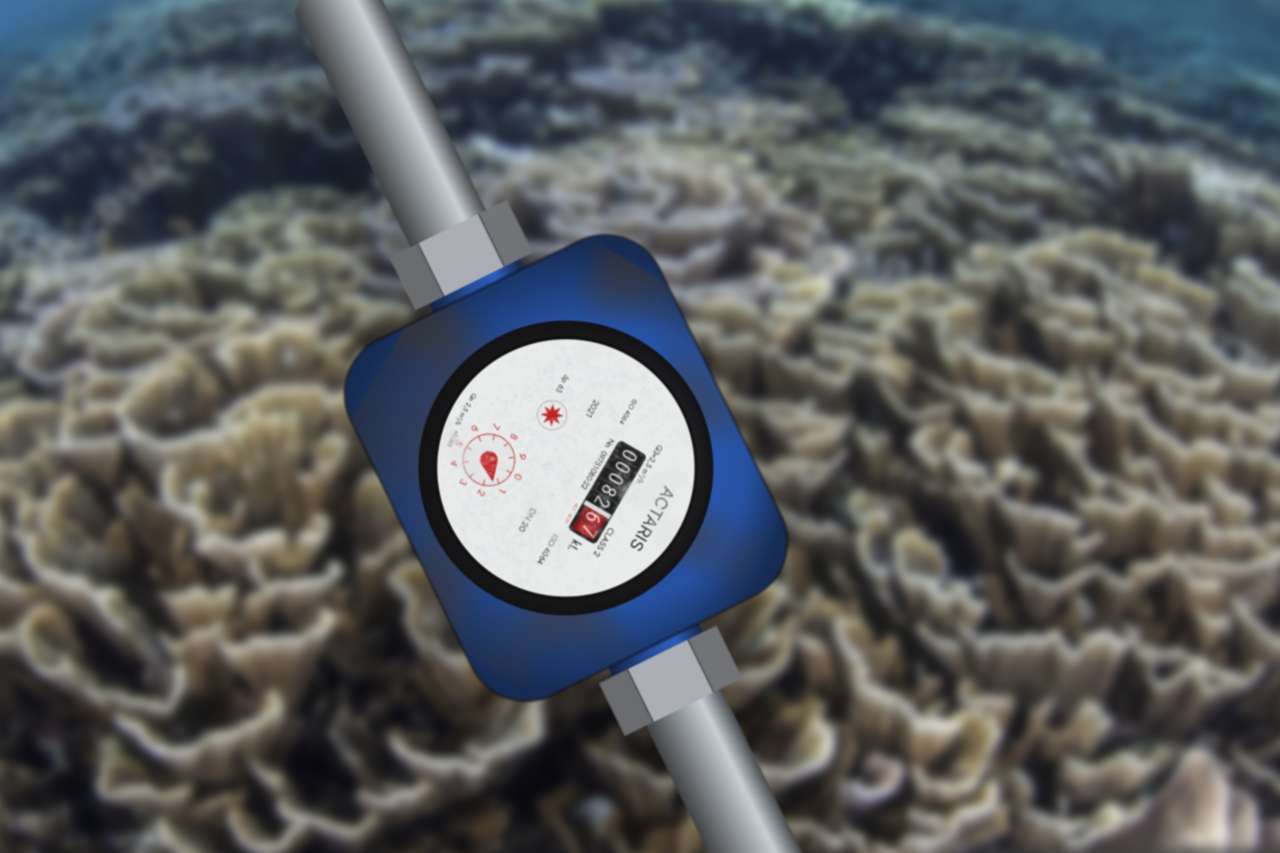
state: 82.671 kL
